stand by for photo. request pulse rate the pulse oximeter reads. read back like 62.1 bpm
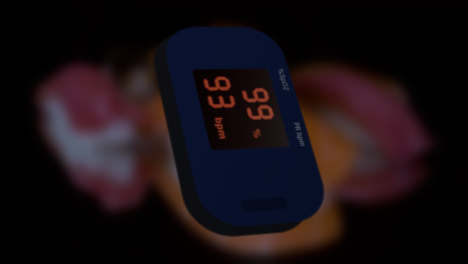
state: 93 bpm
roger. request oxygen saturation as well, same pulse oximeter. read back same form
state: 99 %
